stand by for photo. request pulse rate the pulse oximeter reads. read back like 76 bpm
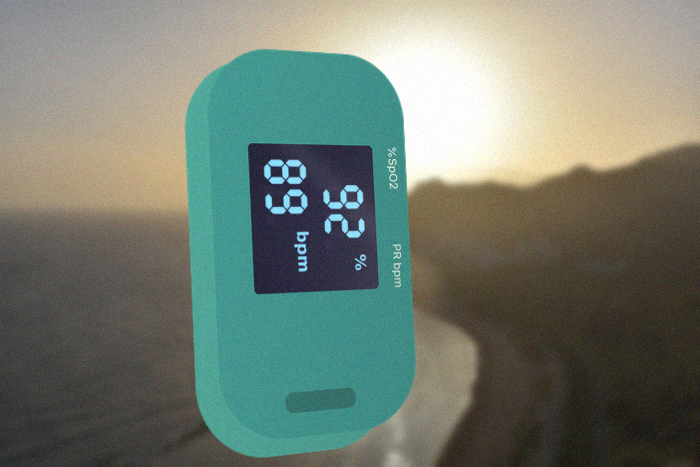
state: 89 bpm
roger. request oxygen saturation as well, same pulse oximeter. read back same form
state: 92 %
